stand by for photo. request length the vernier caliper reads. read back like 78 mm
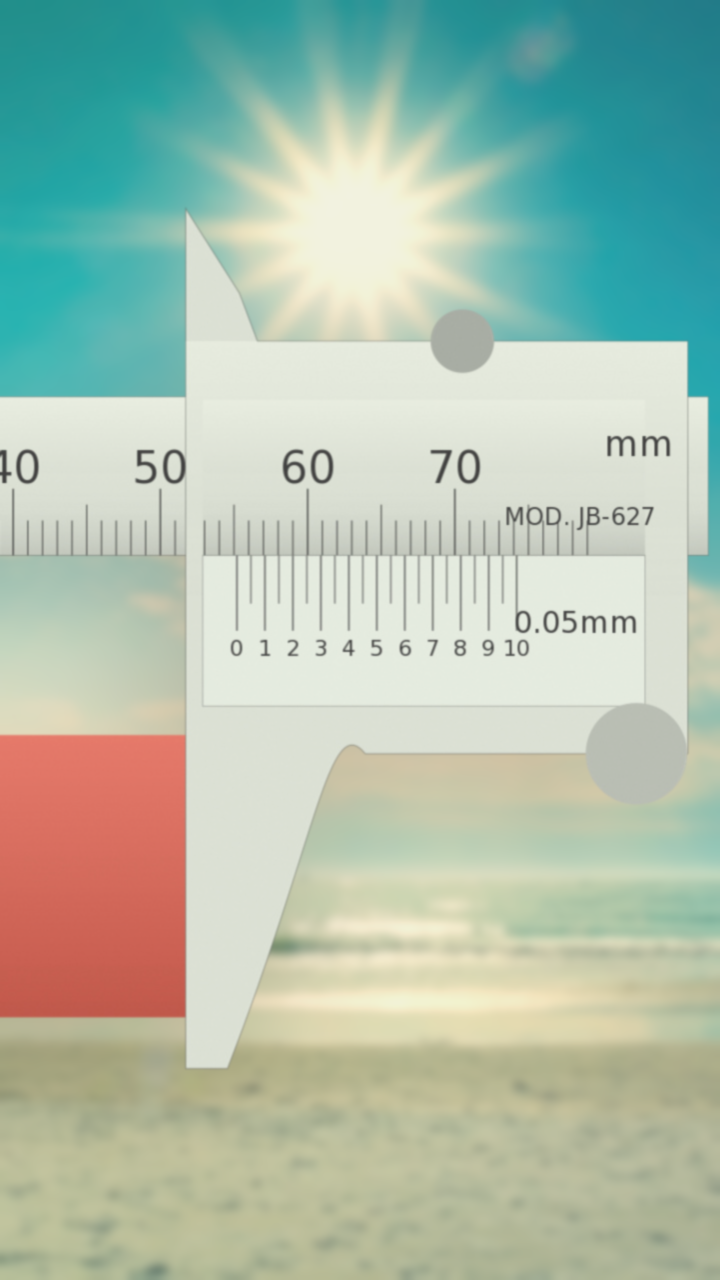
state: 55.2 mm
